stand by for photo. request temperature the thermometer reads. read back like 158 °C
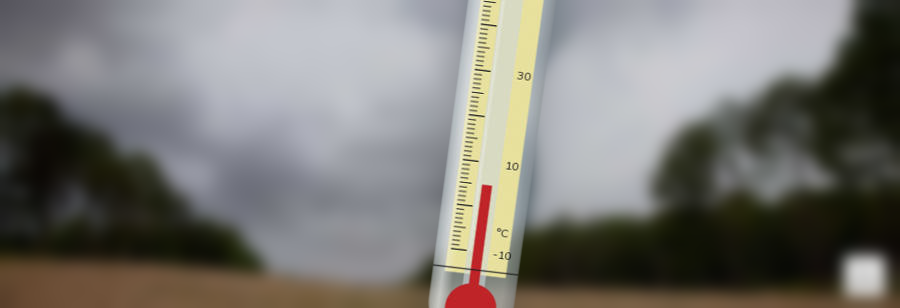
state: 5 °C
